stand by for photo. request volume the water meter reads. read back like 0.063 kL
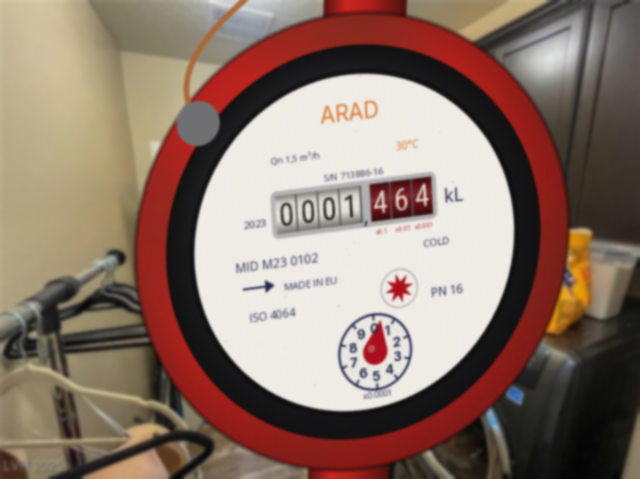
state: 1.4640 kL
